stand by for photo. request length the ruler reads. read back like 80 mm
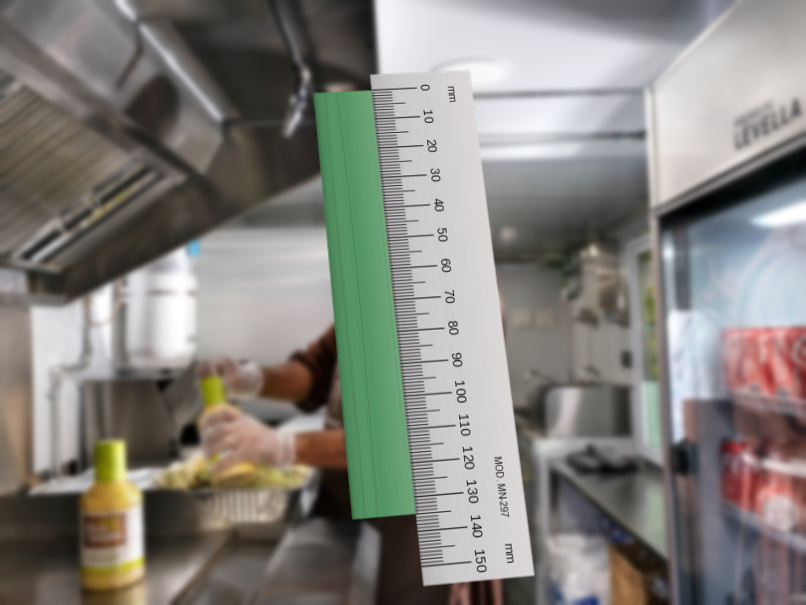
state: 135 mm
